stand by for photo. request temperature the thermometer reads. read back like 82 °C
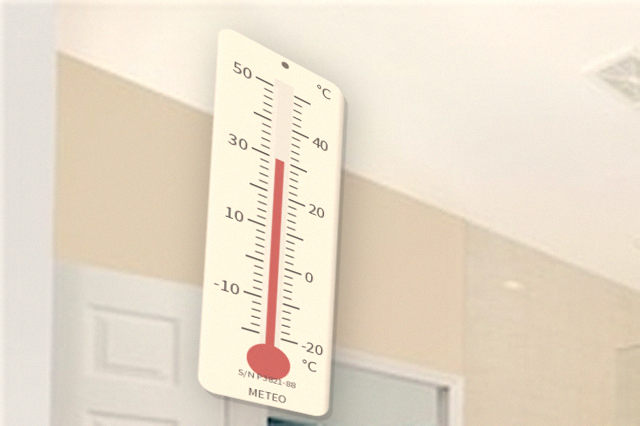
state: 30 °C
